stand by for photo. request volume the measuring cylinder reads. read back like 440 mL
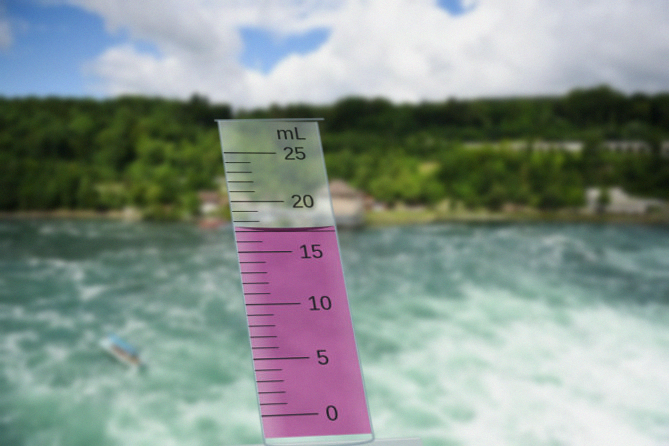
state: 17 mL
